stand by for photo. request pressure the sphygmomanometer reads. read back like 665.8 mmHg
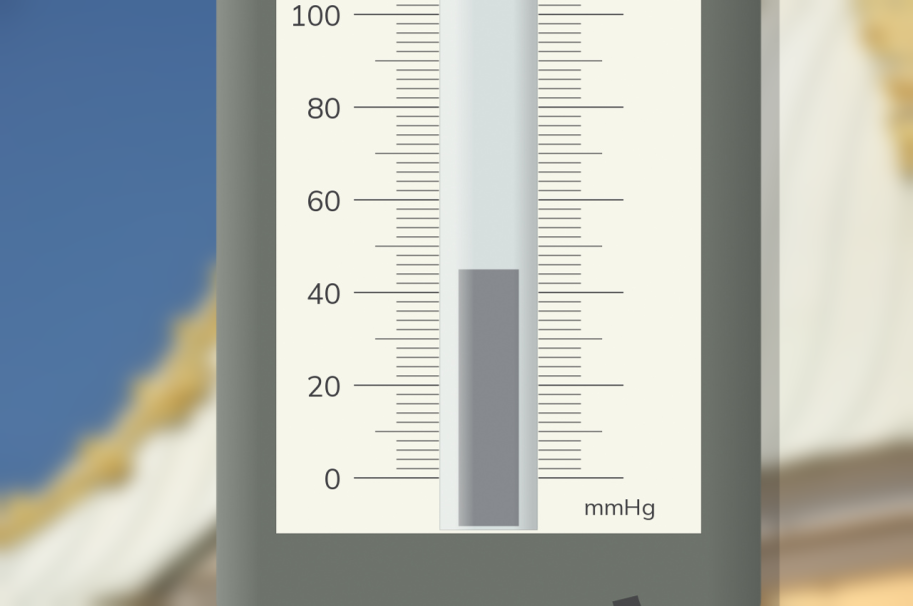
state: 45 mmHg
